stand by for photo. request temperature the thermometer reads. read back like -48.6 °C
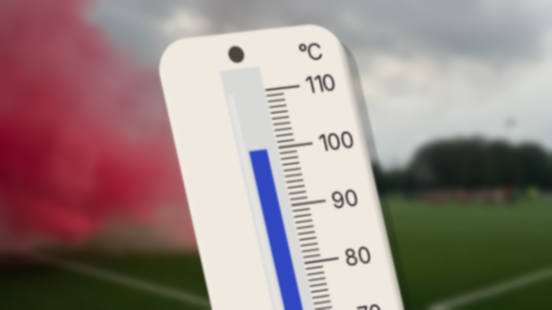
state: 100 °C
